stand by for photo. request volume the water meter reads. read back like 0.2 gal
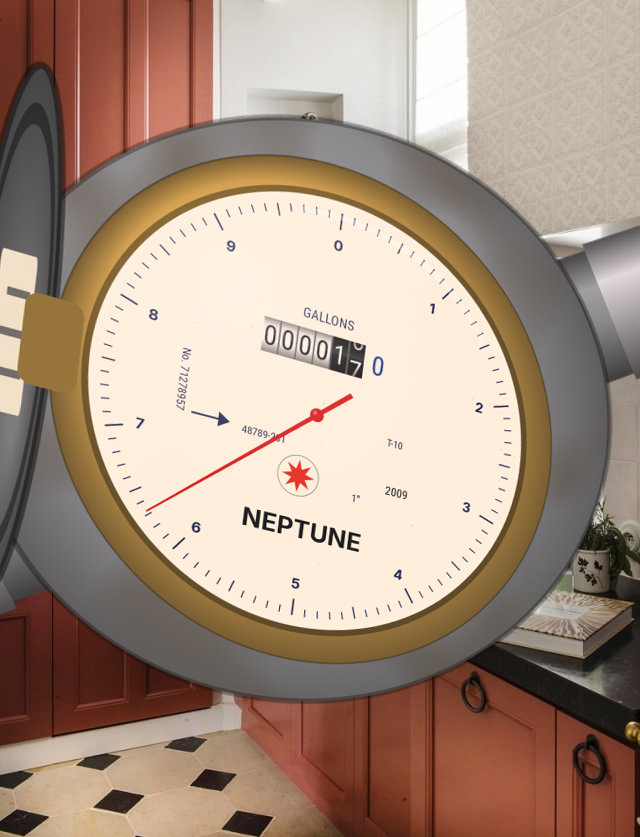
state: 166.3 gal
